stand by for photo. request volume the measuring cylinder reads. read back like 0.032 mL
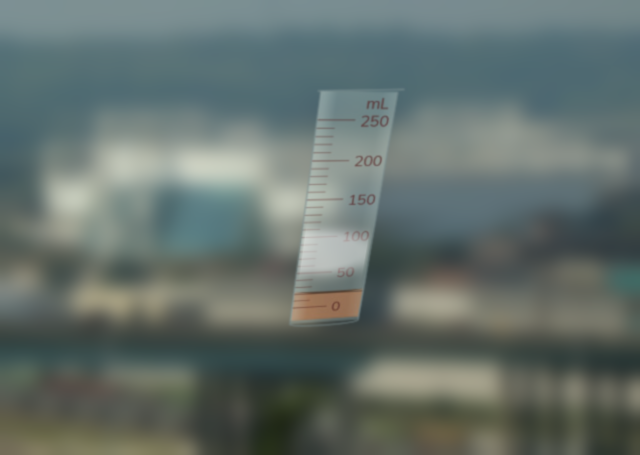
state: 20 mL
